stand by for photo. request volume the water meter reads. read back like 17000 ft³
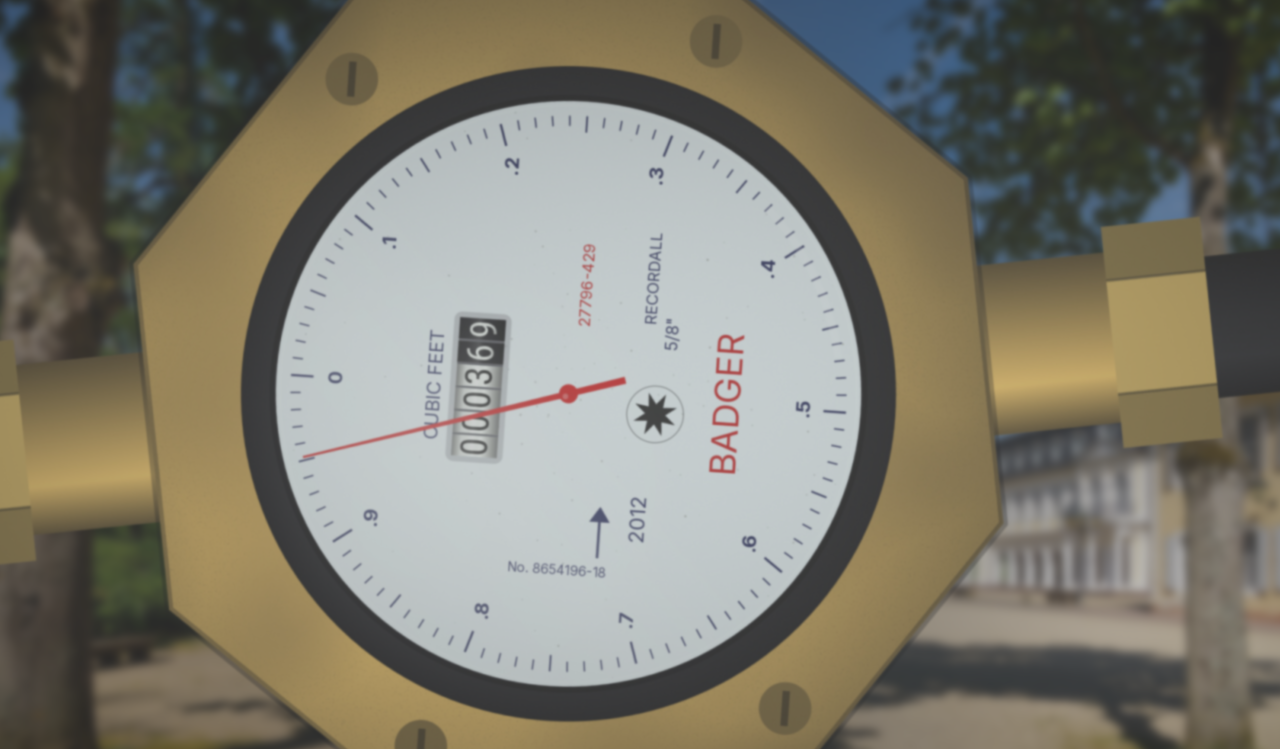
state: 368.95 ft³
